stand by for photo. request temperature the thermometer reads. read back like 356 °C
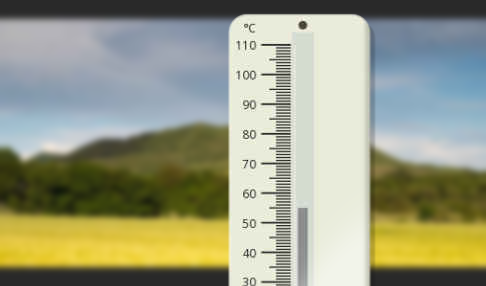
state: 55 °C
